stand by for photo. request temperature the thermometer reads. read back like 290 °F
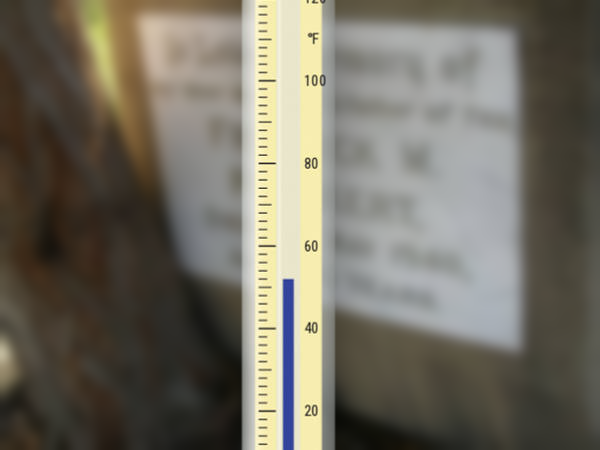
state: 52 °F
